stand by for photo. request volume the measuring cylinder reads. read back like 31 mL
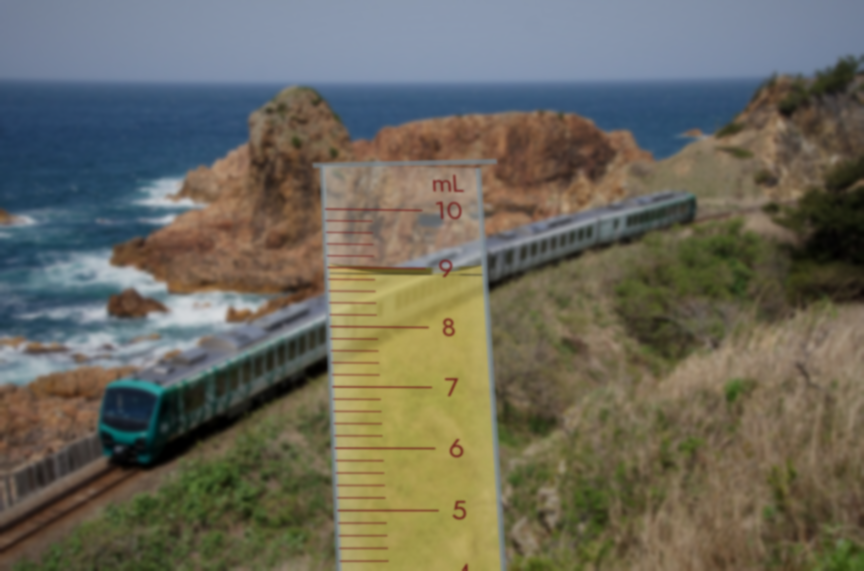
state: 8.9 mL
